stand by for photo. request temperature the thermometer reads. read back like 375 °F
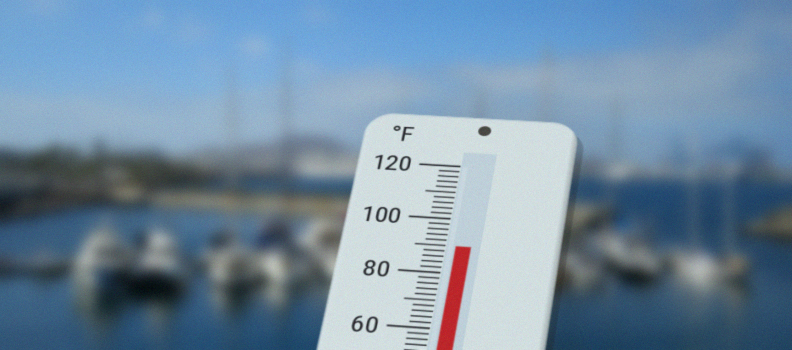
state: 90 °F
